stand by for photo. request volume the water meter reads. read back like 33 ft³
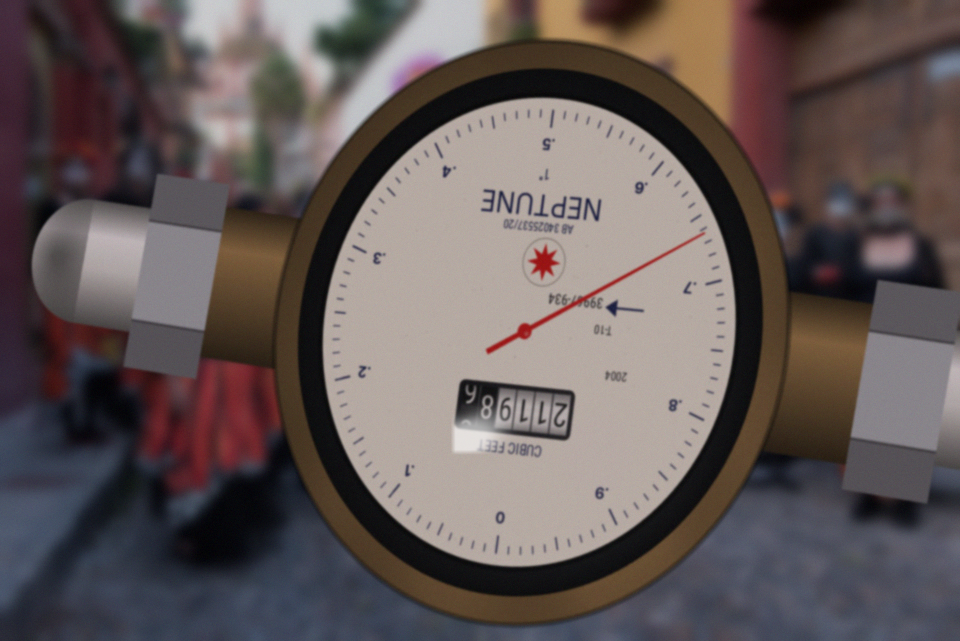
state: 211985.66 ft³
